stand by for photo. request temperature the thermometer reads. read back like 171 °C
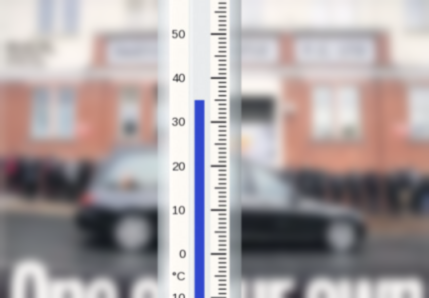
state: 35 °C
